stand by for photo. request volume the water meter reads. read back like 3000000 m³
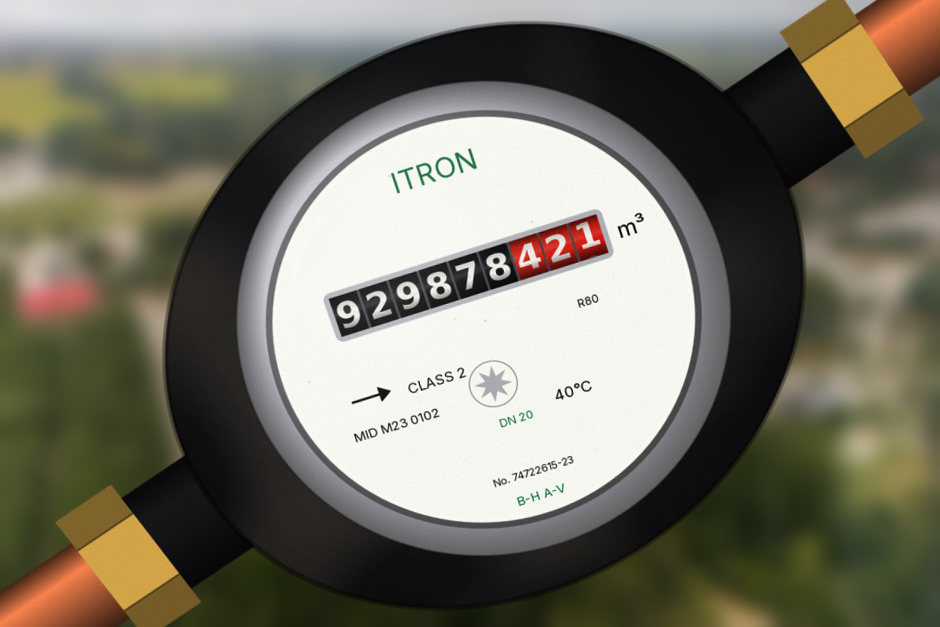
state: 929878.421 m³
